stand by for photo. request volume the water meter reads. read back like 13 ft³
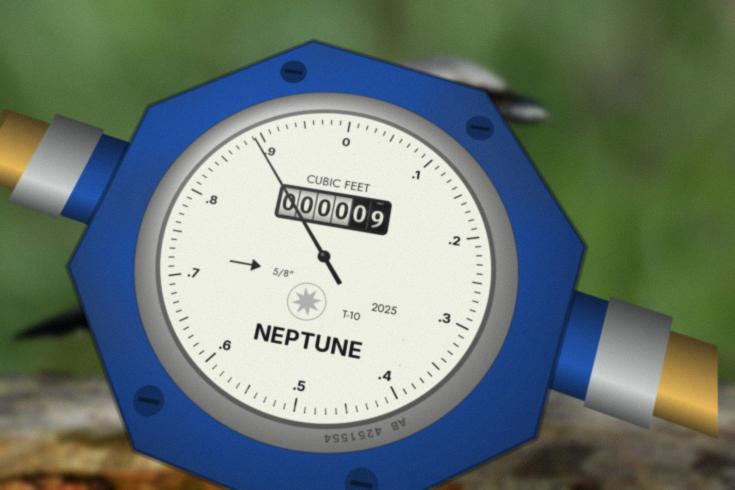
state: 8.89 ft³
